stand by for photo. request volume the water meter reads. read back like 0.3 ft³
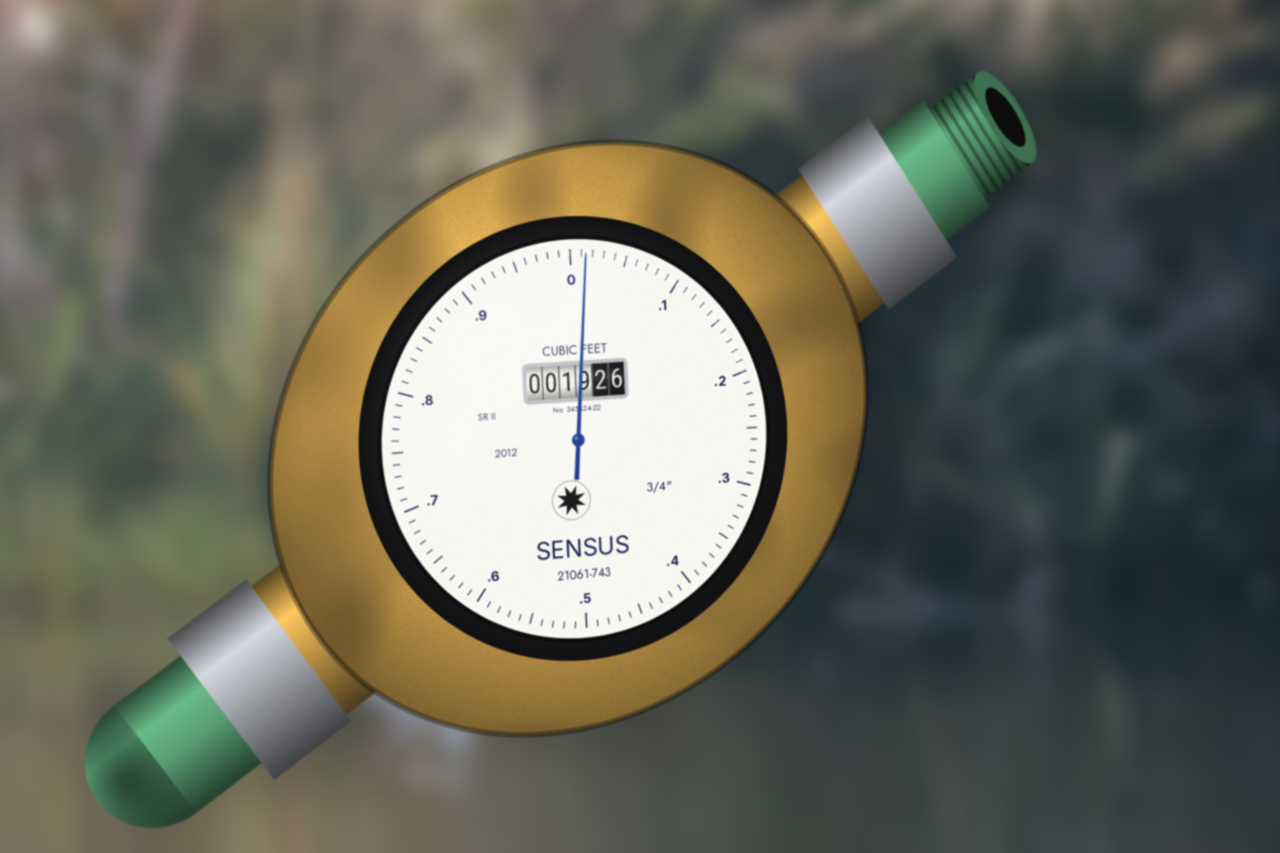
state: 1926.01 ft³
